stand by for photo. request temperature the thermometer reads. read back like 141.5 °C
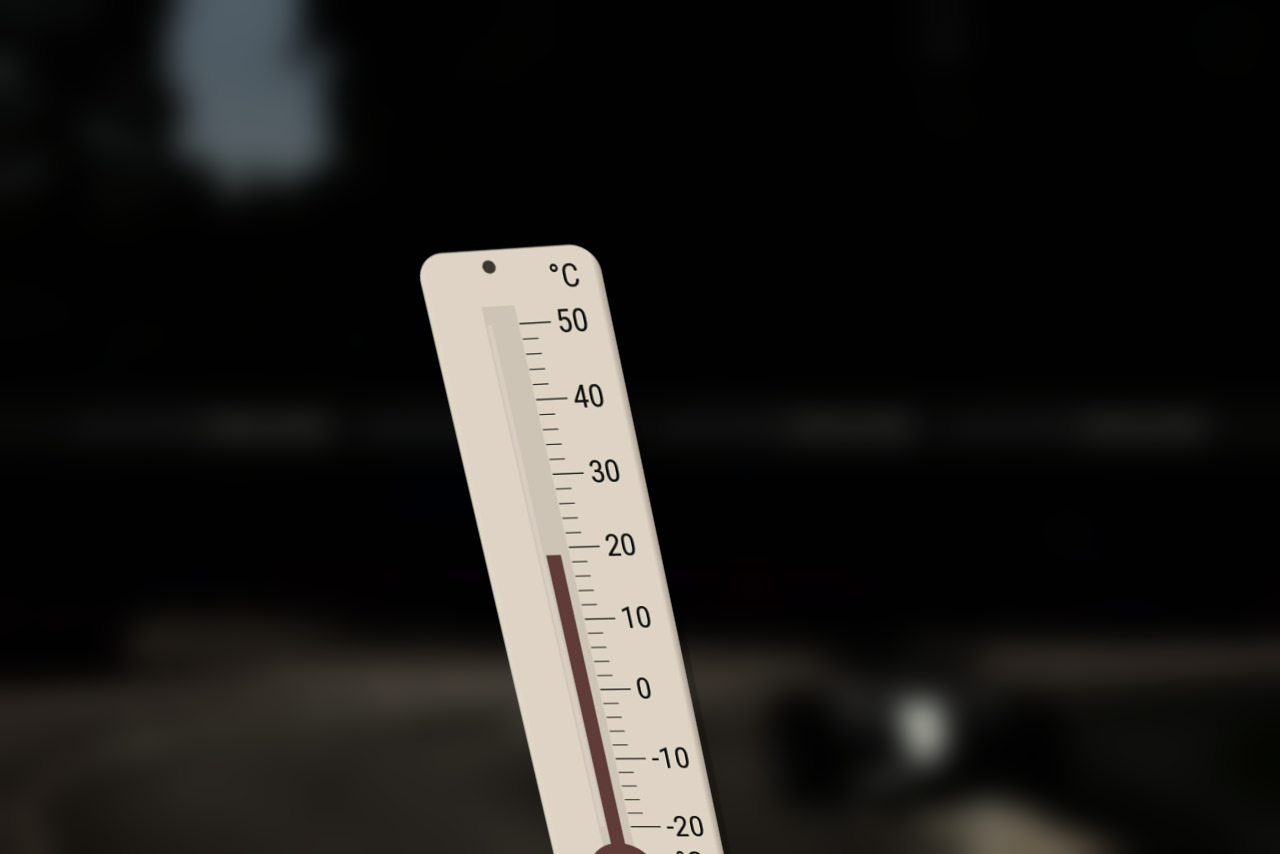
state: 19 °C
